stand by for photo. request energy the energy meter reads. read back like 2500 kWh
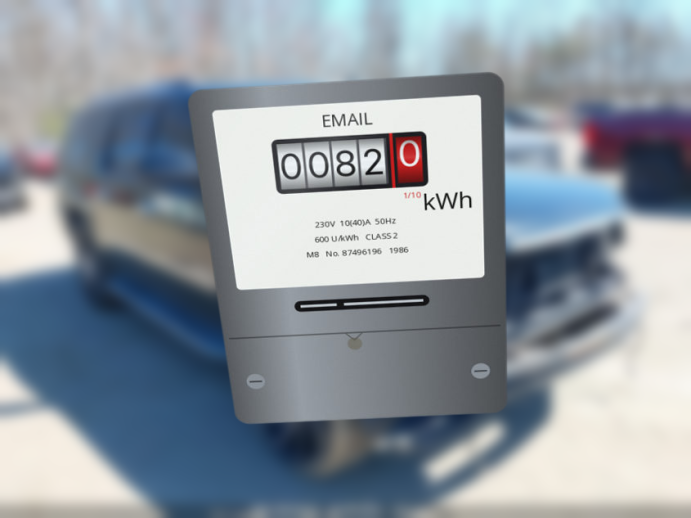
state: 82.0 kWh
